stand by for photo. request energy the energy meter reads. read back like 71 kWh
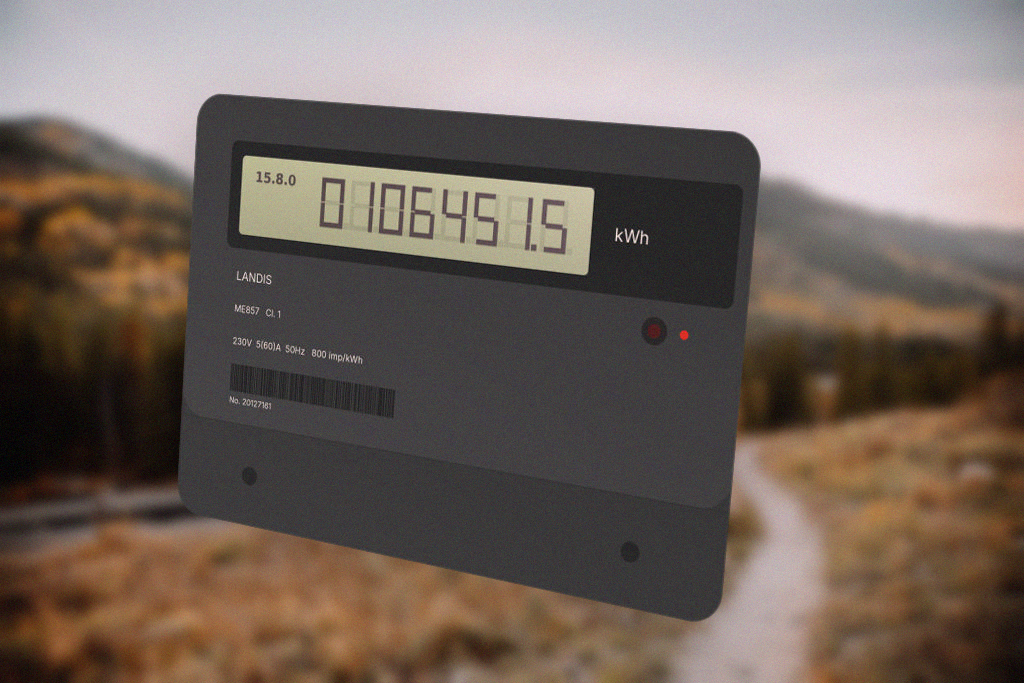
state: 106451.5 kWh
